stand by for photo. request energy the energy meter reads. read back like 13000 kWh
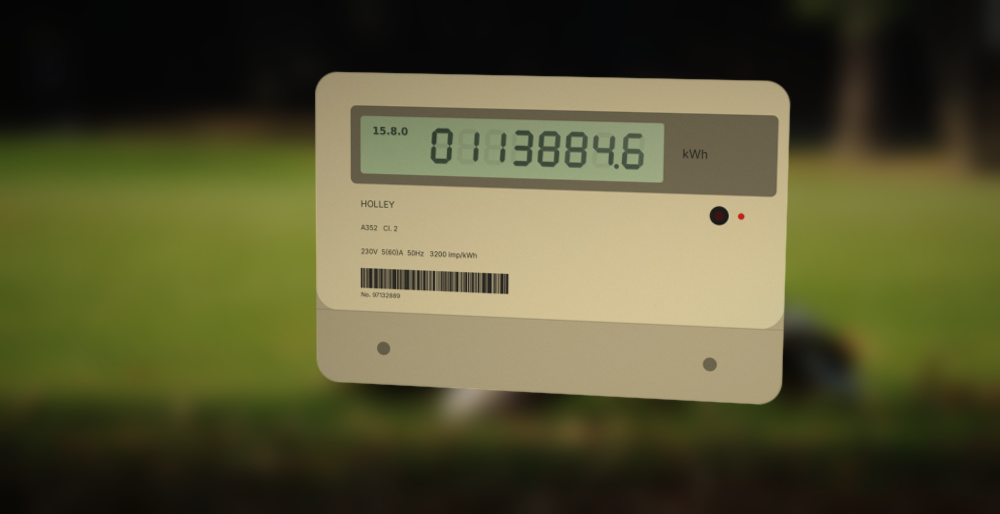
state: 113884.6 kWh
